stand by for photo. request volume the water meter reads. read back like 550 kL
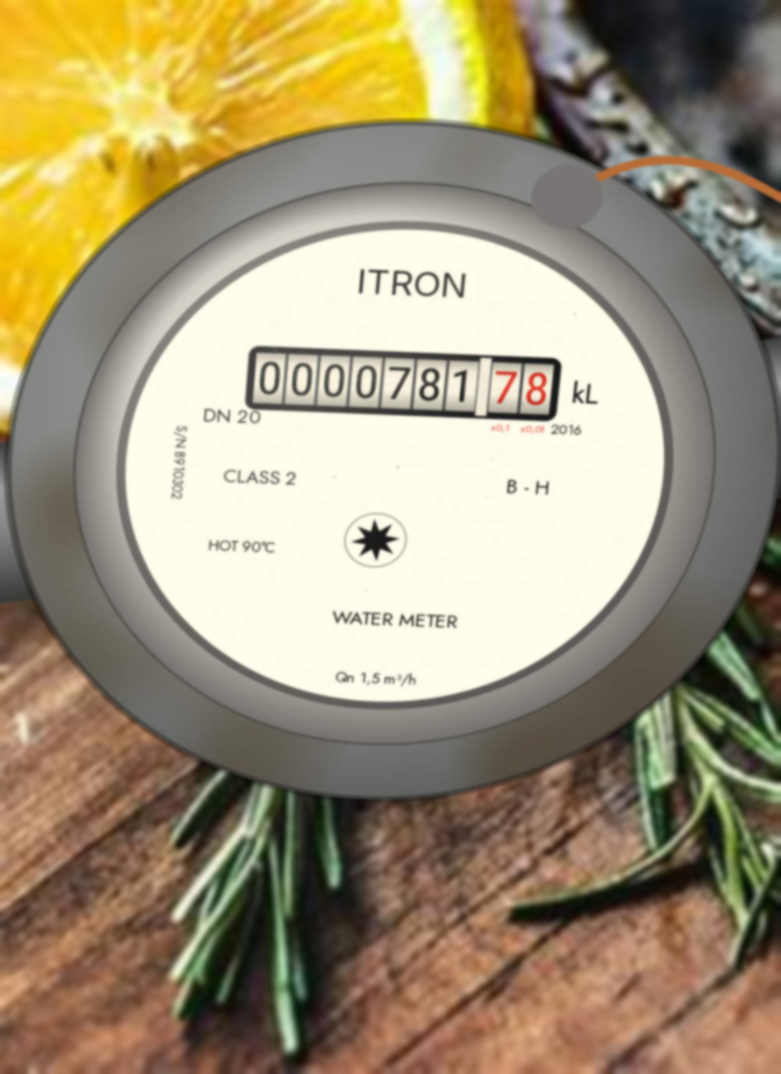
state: 781.78 kL
